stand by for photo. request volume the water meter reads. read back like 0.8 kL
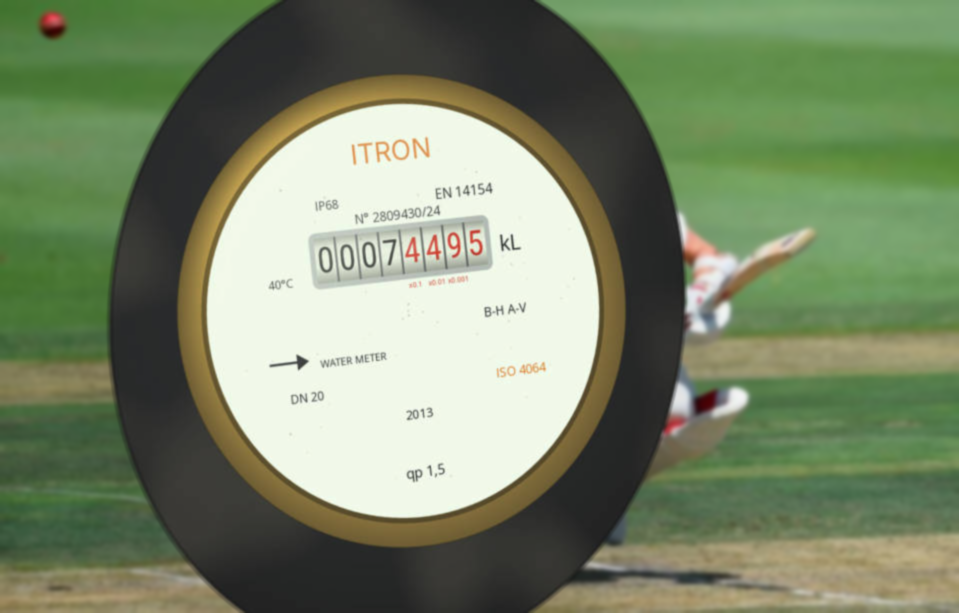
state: 7.4495 kL
